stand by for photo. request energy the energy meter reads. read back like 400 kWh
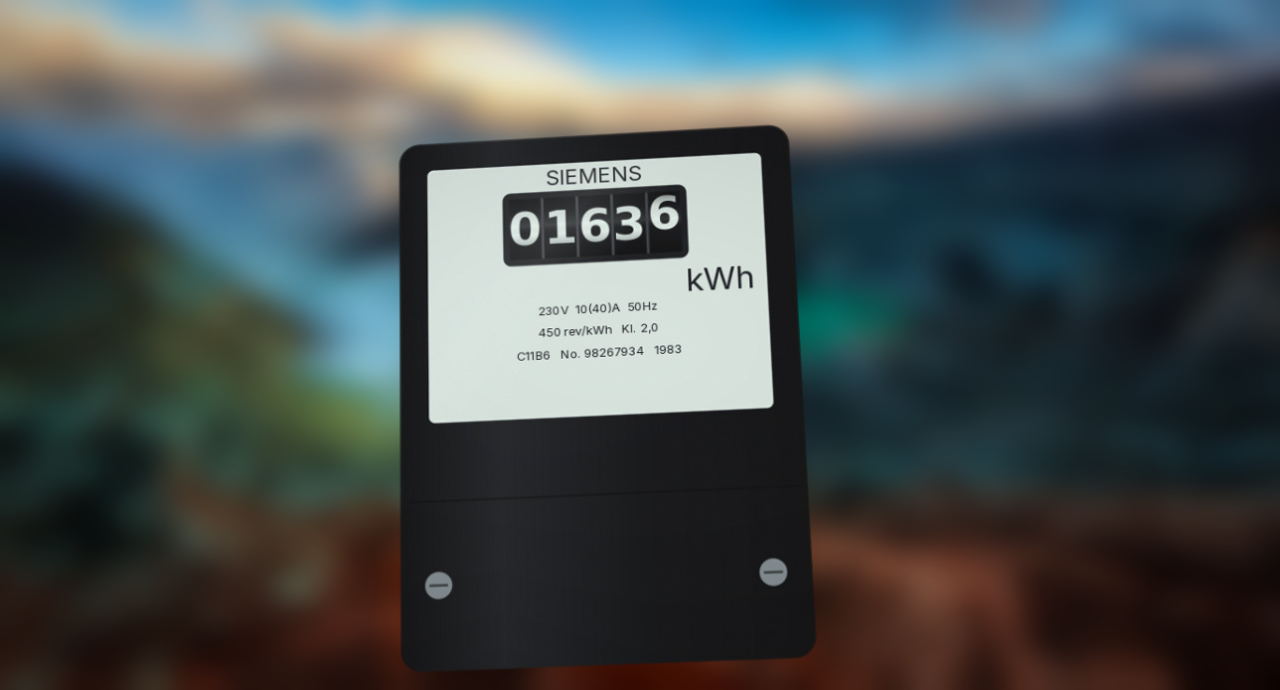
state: 1636 kWh
